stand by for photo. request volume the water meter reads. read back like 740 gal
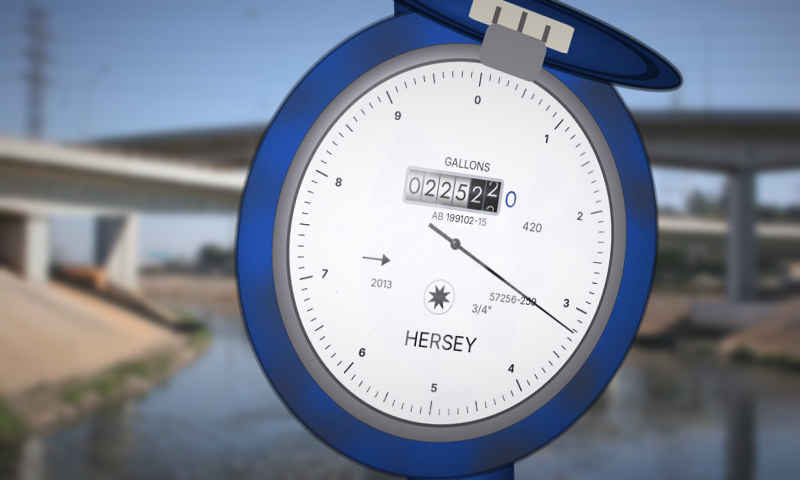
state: 225223.2 gal
